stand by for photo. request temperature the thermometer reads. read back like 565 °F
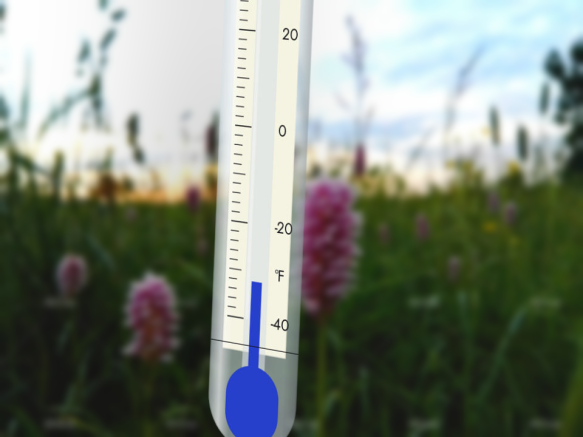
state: -32 °F
